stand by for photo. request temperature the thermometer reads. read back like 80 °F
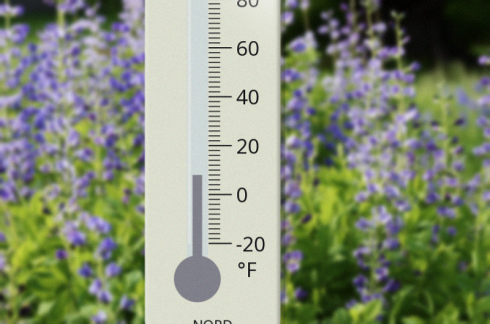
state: 8 °F
